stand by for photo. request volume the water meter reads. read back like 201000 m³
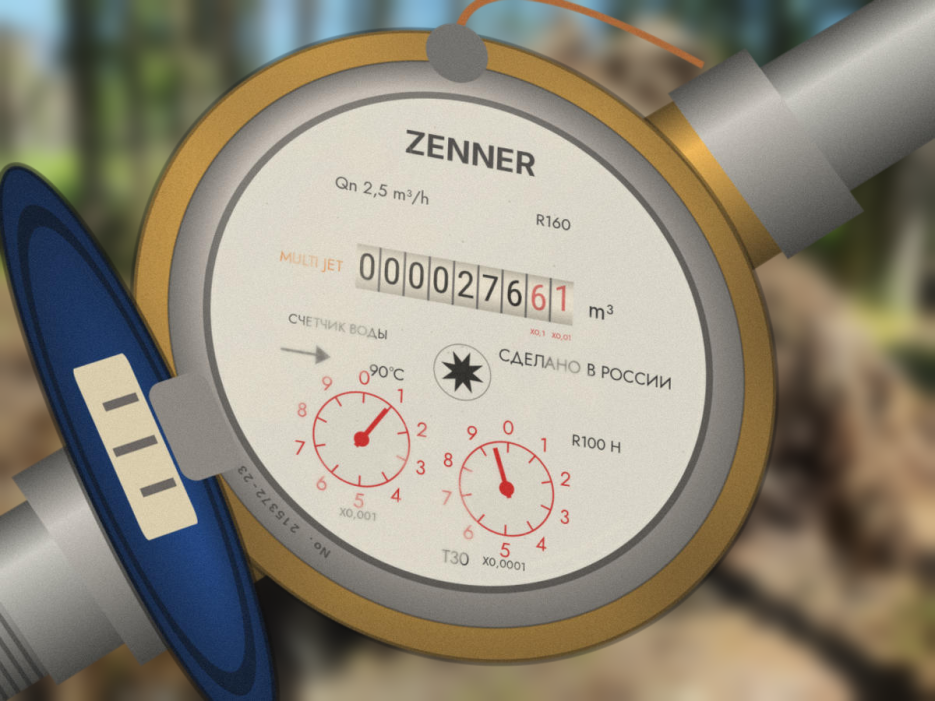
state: 276.6109 m³
